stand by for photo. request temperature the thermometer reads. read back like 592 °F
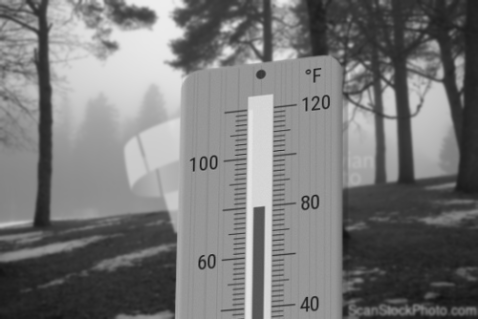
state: 80 °F
